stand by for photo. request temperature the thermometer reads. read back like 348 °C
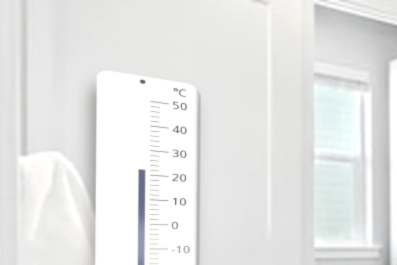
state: 22 °C
